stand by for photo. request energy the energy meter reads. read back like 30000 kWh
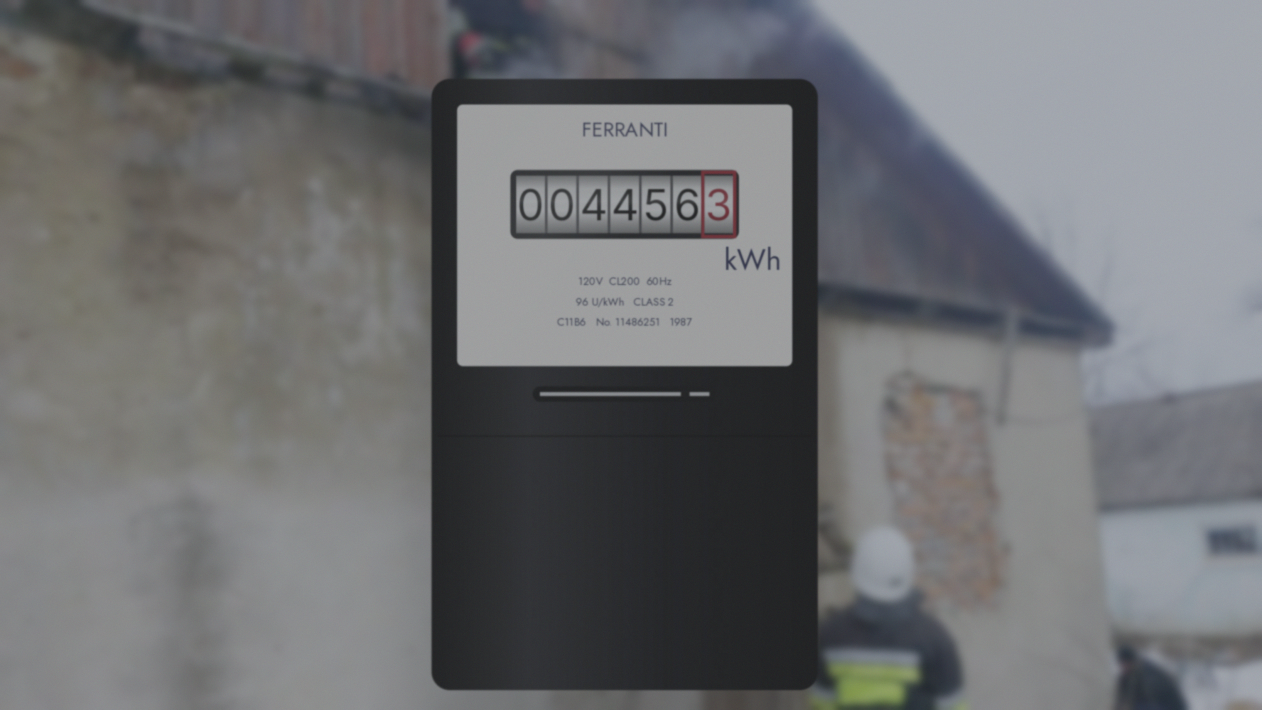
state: 4456.3 kWh
